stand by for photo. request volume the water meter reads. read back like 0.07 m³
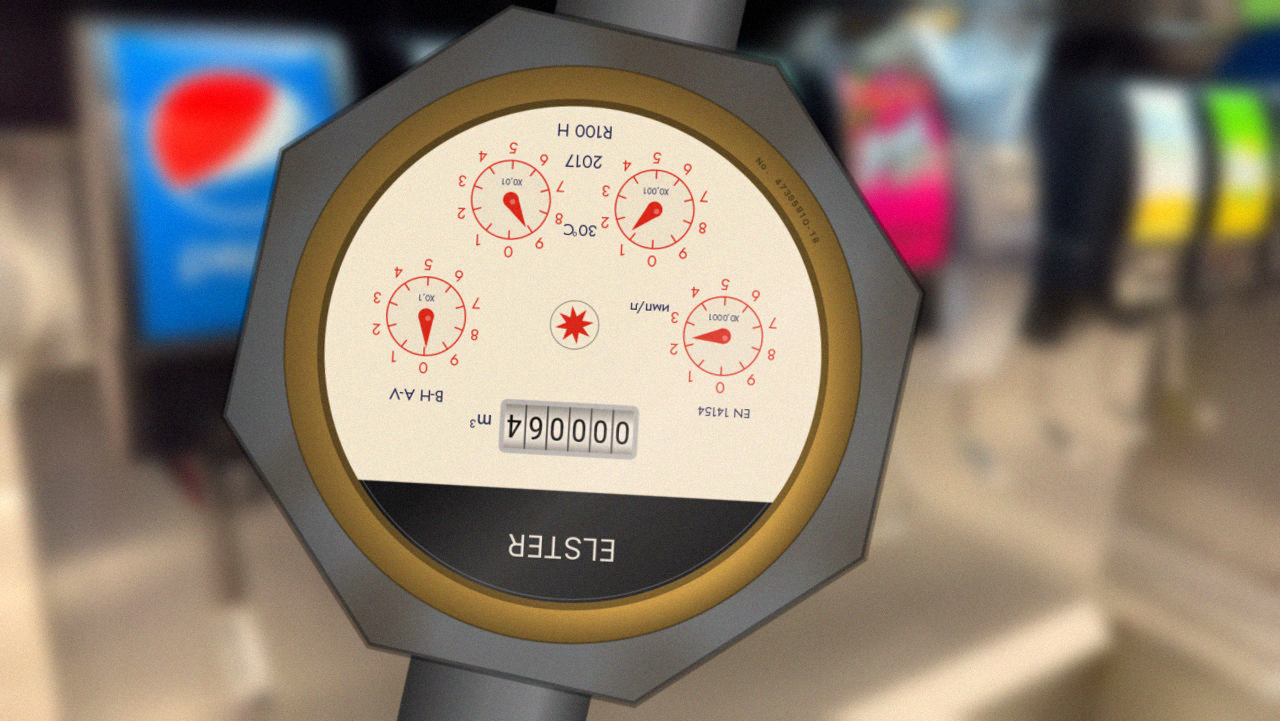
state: 63.9912 m³
